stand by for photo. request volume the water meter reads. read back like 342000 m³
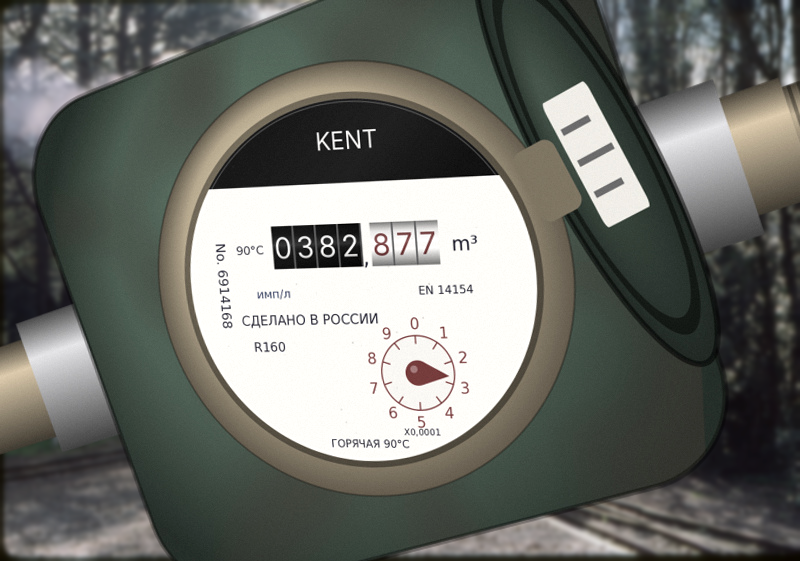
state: 382.8772 m³
